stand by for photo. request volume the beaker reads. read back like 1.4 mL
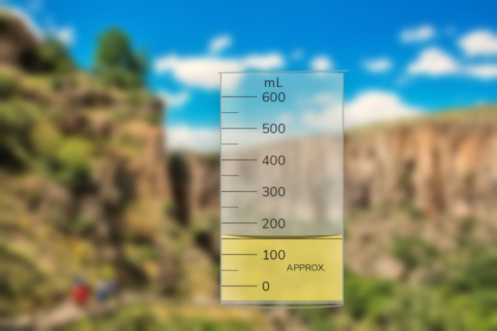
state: 150 mL
